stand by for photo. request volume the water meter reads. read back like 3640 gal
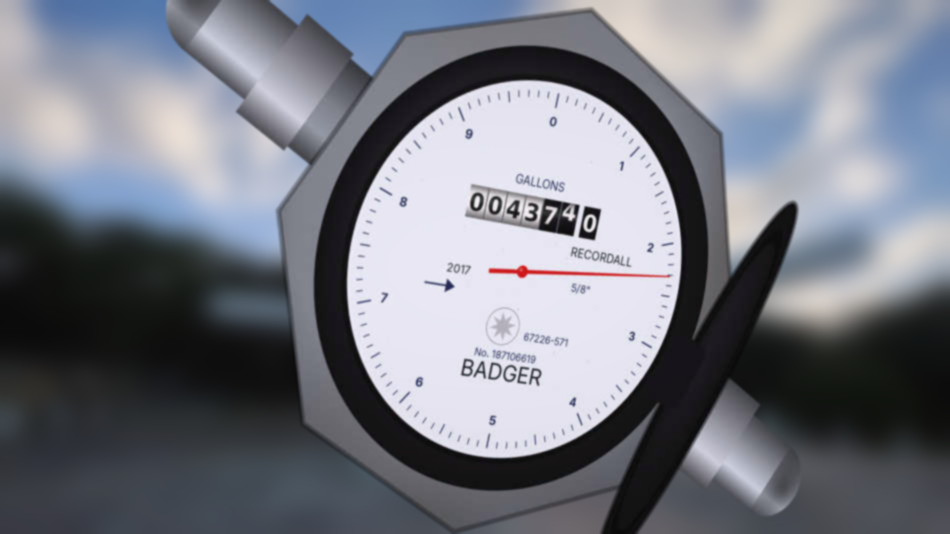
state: 43742.3 gal
